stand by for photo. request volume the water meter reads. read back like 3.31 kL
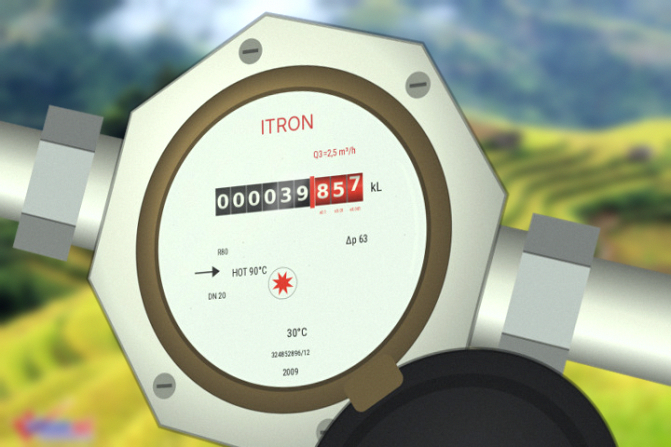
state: 39.857 kL
